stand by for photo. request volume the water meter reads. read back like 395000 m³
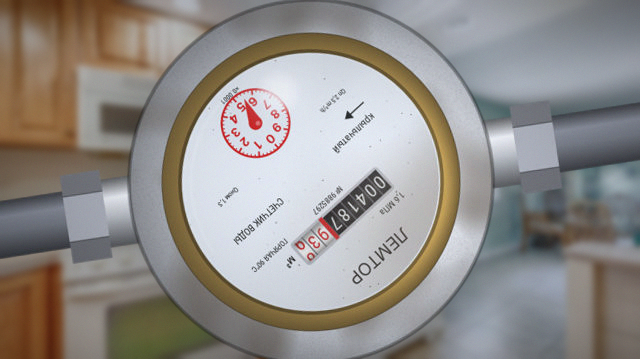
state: 4187.9385 m³
